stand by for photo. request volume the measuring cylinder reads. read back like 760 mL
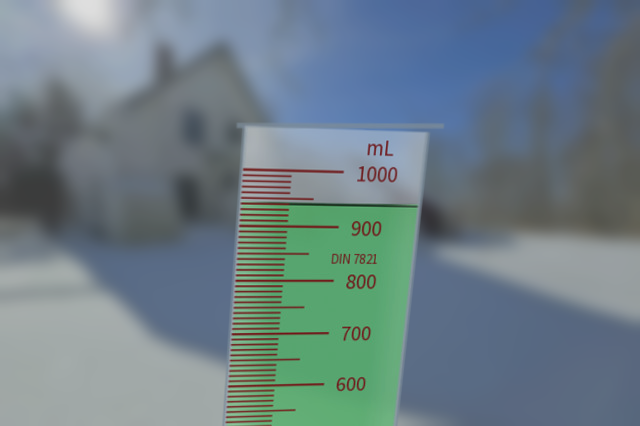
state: 940 mL
